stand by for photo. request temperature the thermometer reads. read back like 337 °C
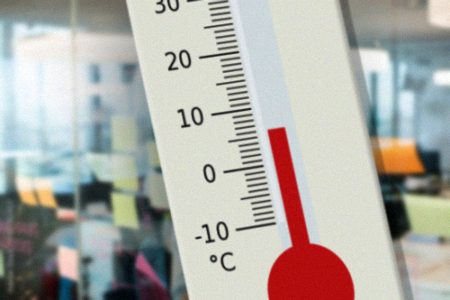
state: 6 °C
